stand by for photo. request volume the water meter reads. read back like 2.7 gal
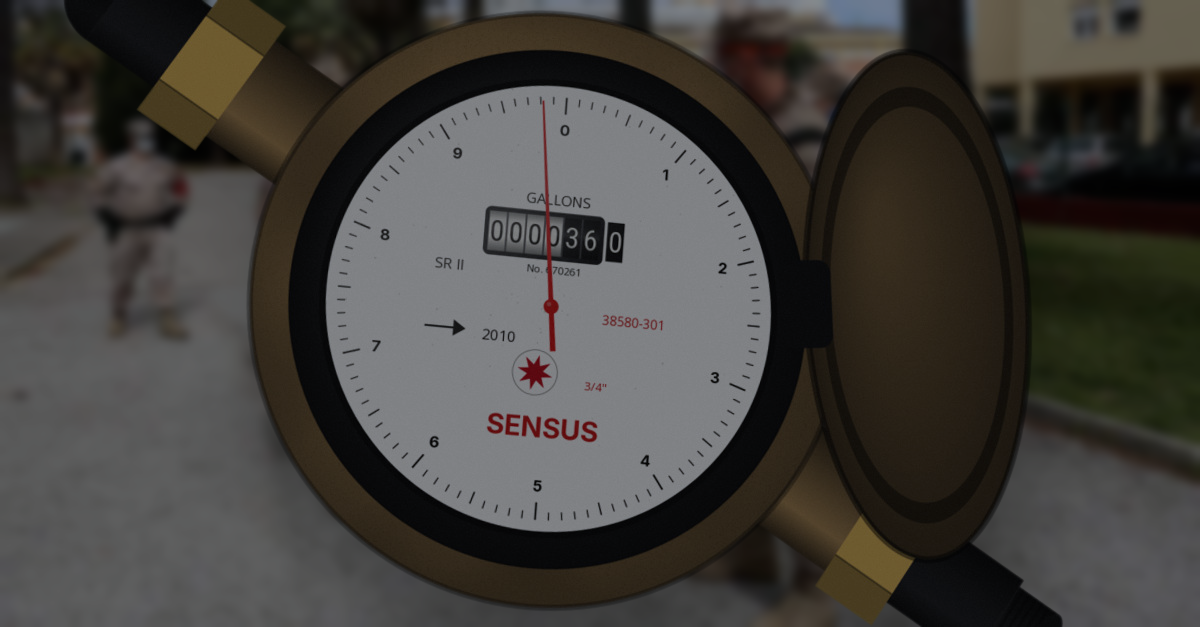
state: 359.8 gal
